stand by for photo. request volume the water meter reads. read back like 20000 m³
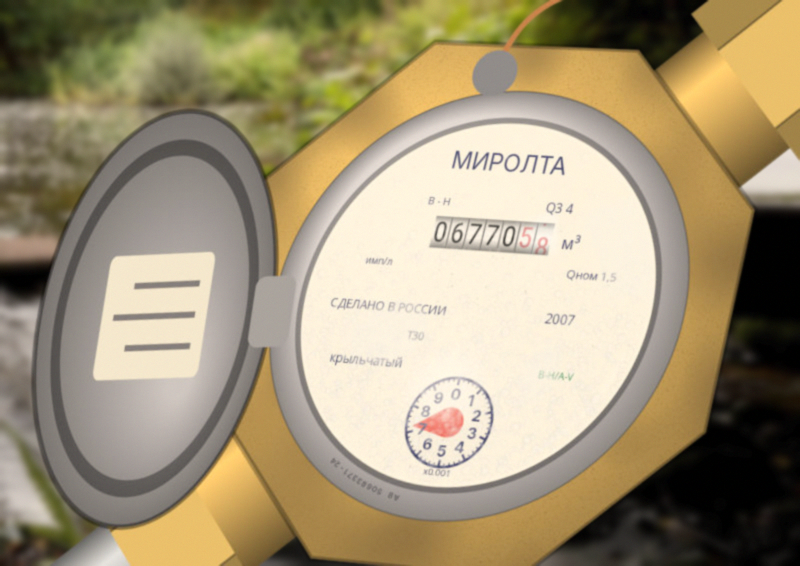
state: 6770.577 m³
